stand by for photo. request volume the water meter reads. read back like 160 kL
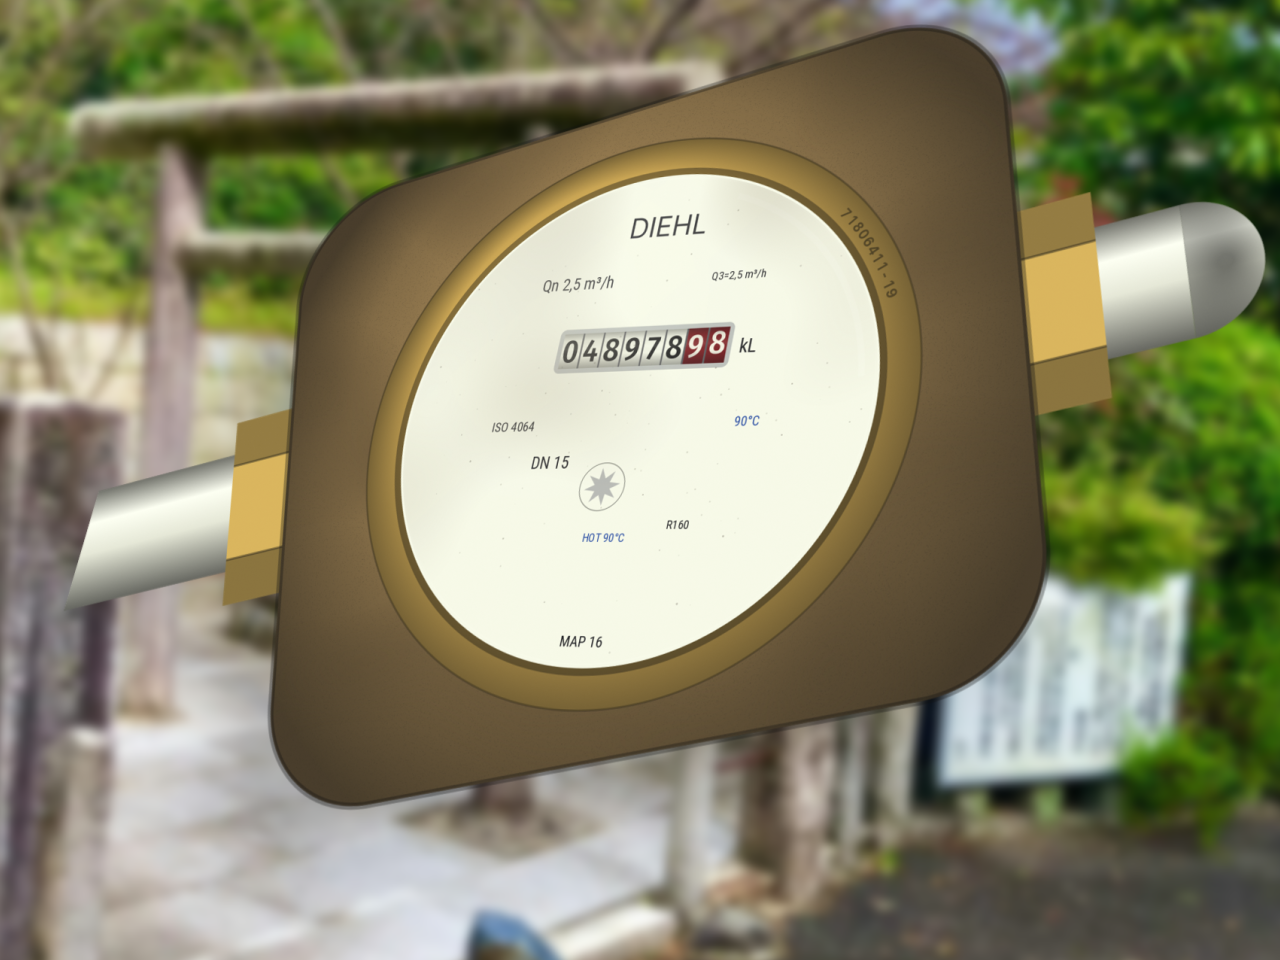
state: 48978.98 kL
